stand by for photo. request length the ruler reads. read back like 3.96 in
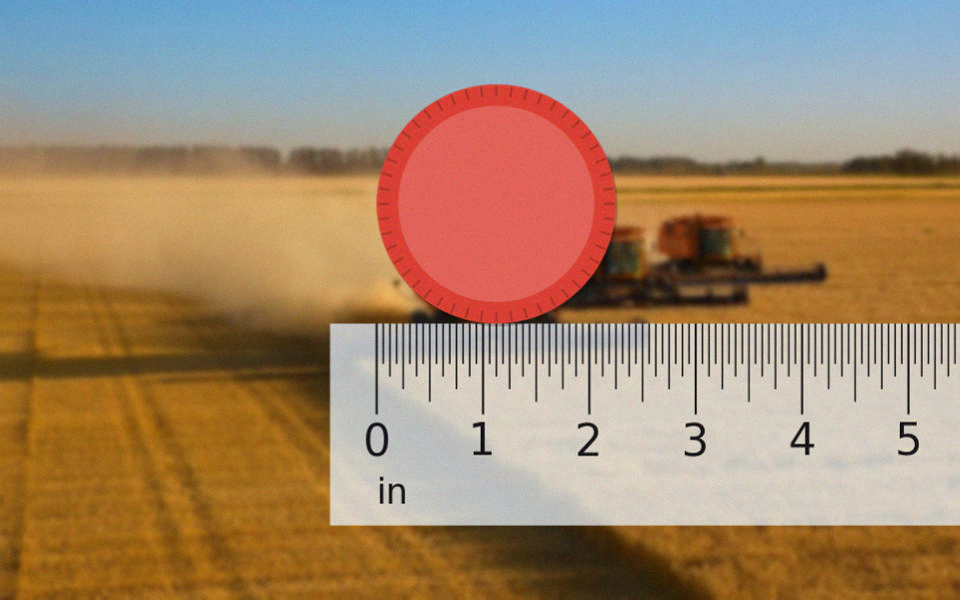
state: 2.25 in
